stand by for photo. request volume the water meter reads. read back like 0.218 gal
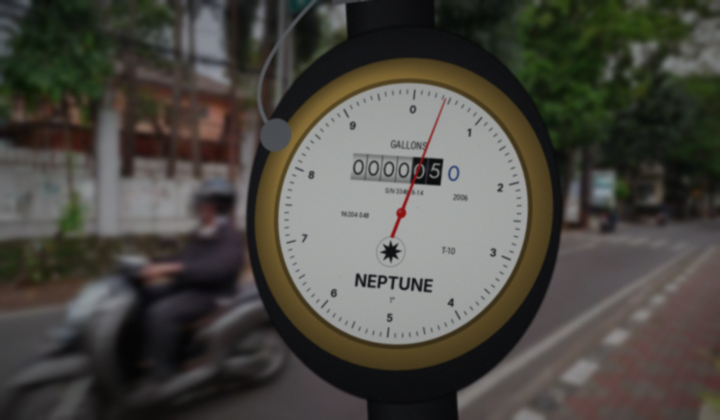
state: 50.4 gal
